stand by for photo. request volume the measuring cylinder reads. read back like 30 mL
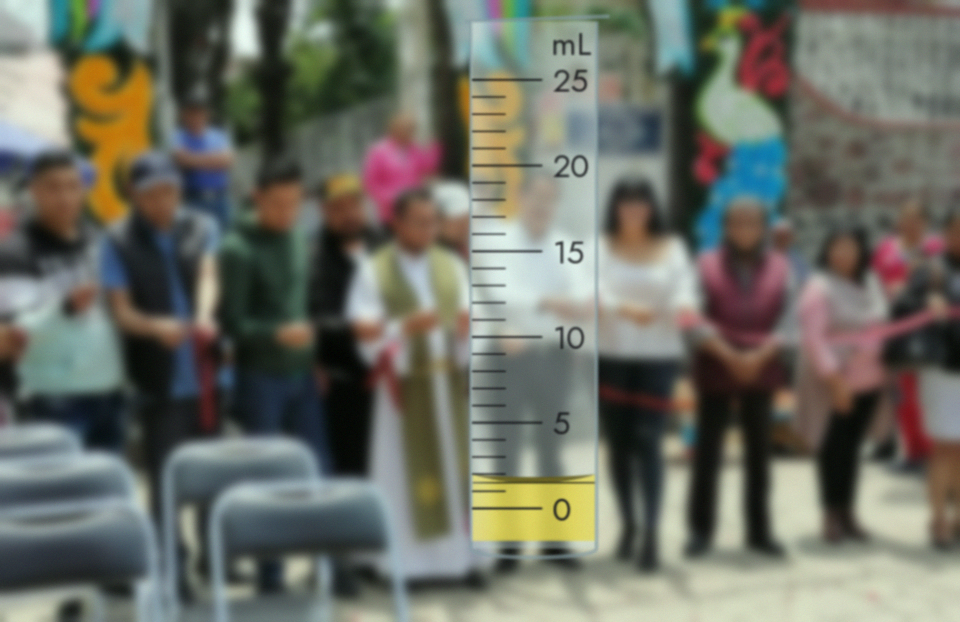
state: 1.5 mL
